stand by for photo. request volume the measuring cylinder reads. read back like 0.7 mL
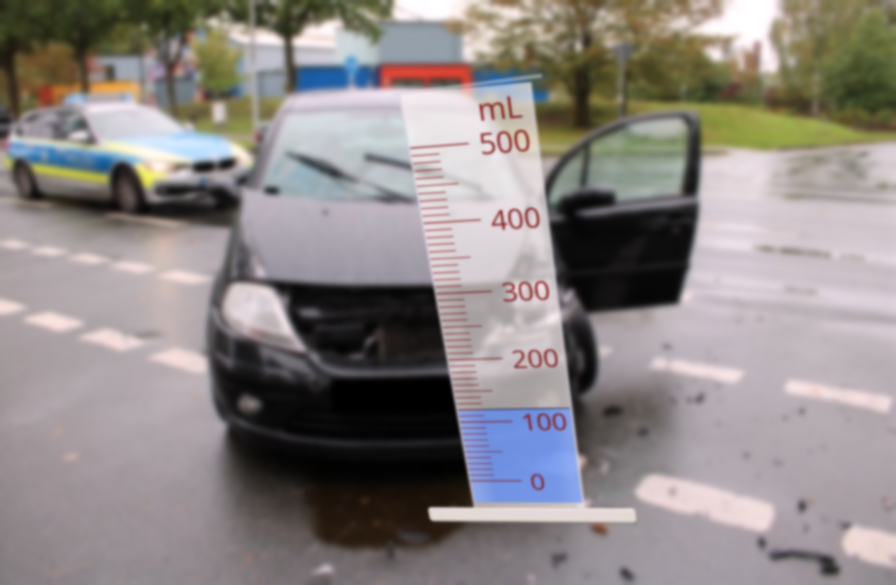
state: 120 mL
